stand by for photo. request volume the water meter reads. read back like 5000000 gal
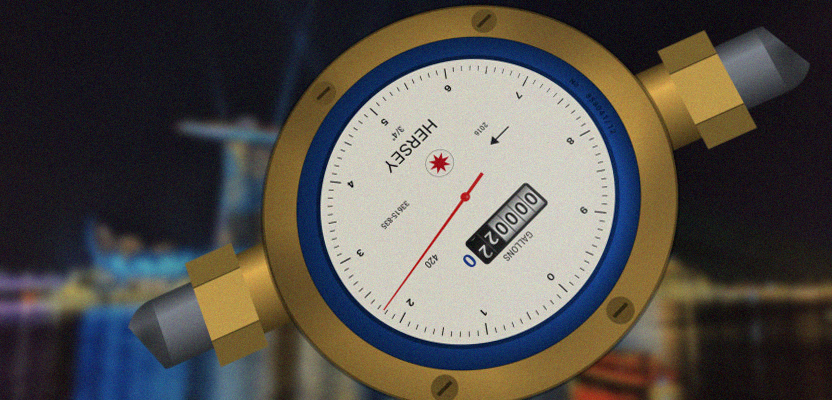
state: 222.2 gal
